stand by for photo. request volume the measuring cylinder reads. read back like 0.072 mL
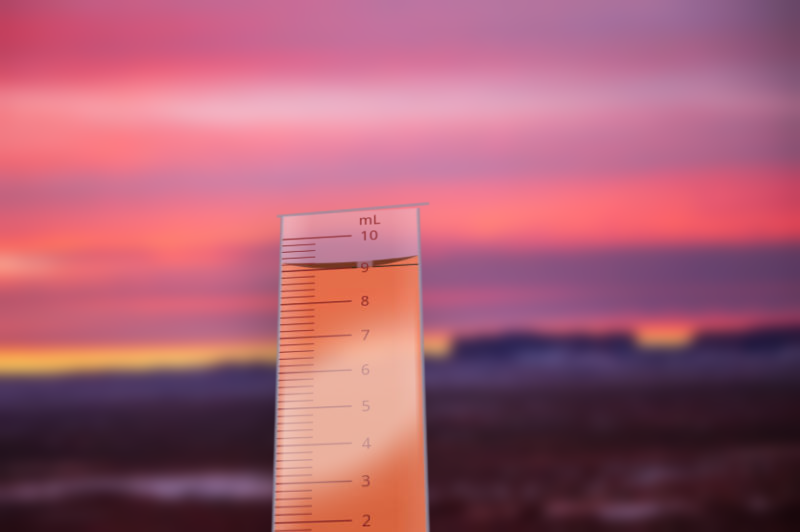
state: 9 mL
